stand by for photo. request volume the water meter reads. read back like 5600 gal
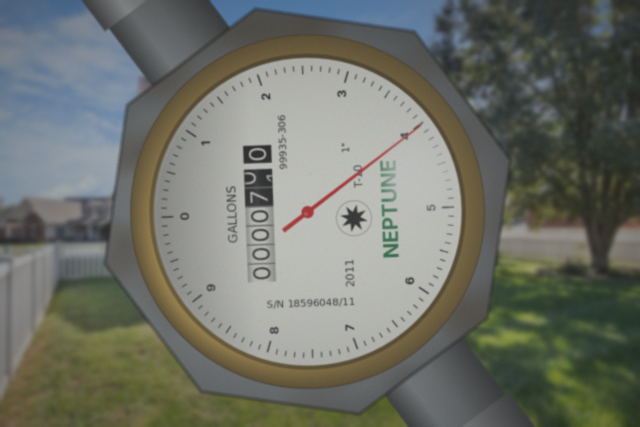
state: 704.0 gal
